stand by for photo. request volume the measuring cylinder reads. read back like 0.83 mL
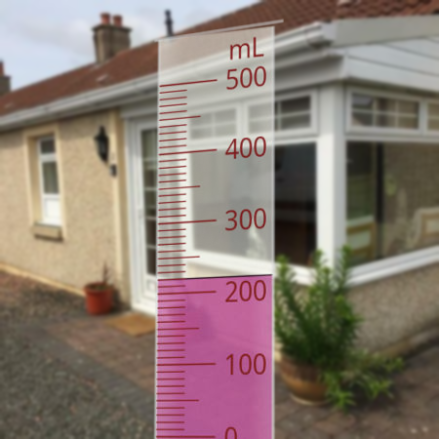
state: 220 mL
